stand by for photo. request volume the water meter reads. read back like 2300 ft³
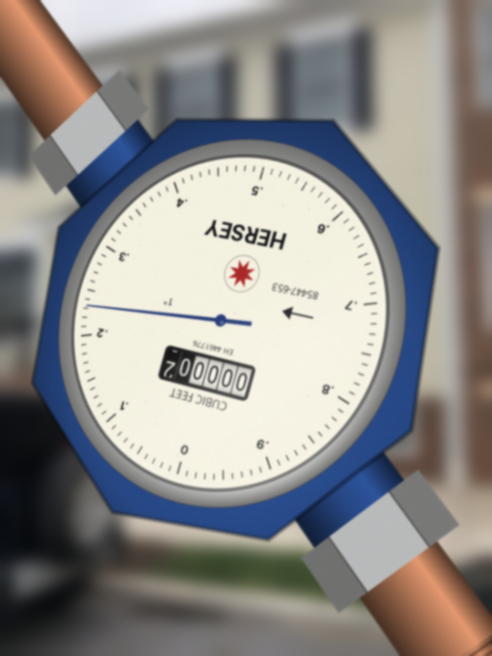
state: 2.23 ft³
